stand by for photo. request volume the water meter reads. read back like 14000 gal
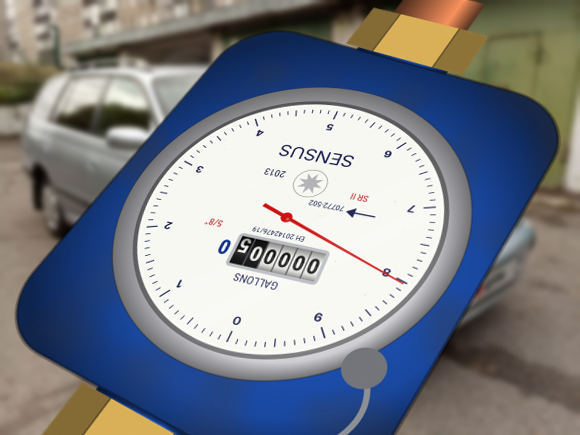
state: 48.0 gal
